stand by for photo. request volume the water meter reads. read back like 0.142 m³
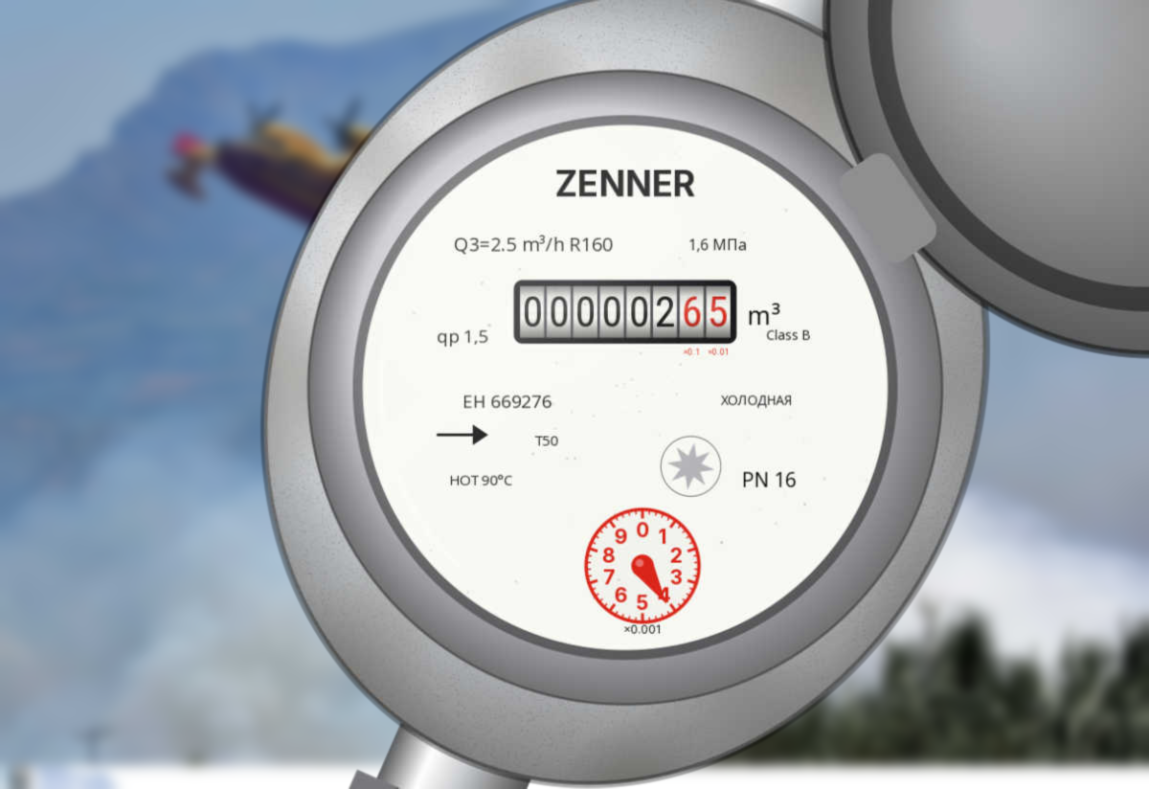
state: 2.654 m³
